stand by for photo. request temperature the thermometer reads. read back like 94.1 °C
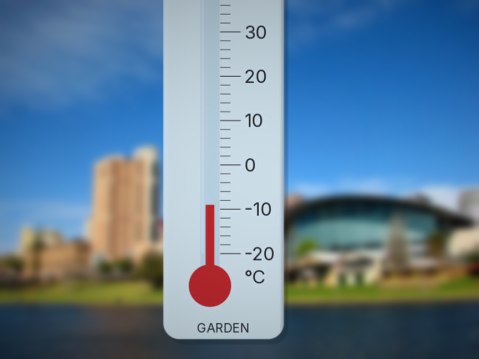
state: -9 °C
